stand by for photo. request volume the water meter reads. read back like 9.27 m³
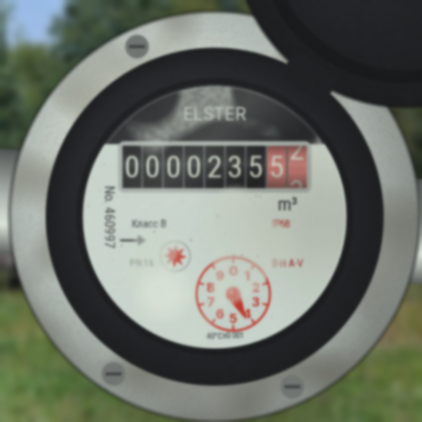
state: 235.524 m³
